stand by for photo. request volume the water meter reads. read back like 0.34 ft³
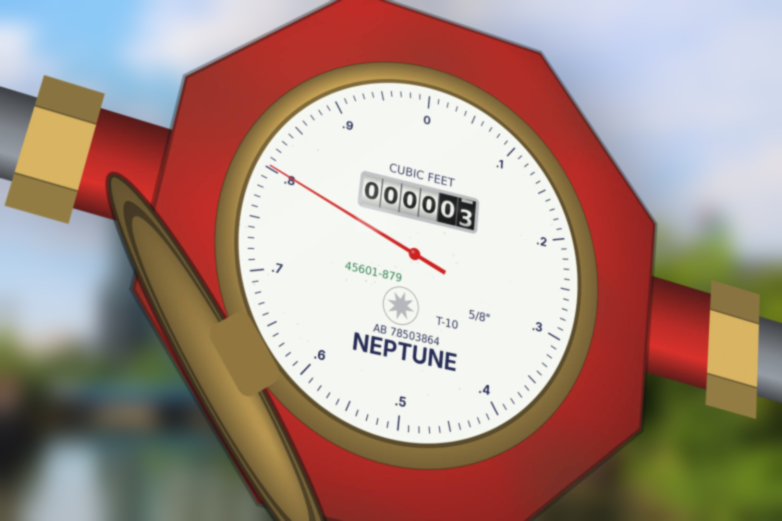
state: 2.80 ft³
